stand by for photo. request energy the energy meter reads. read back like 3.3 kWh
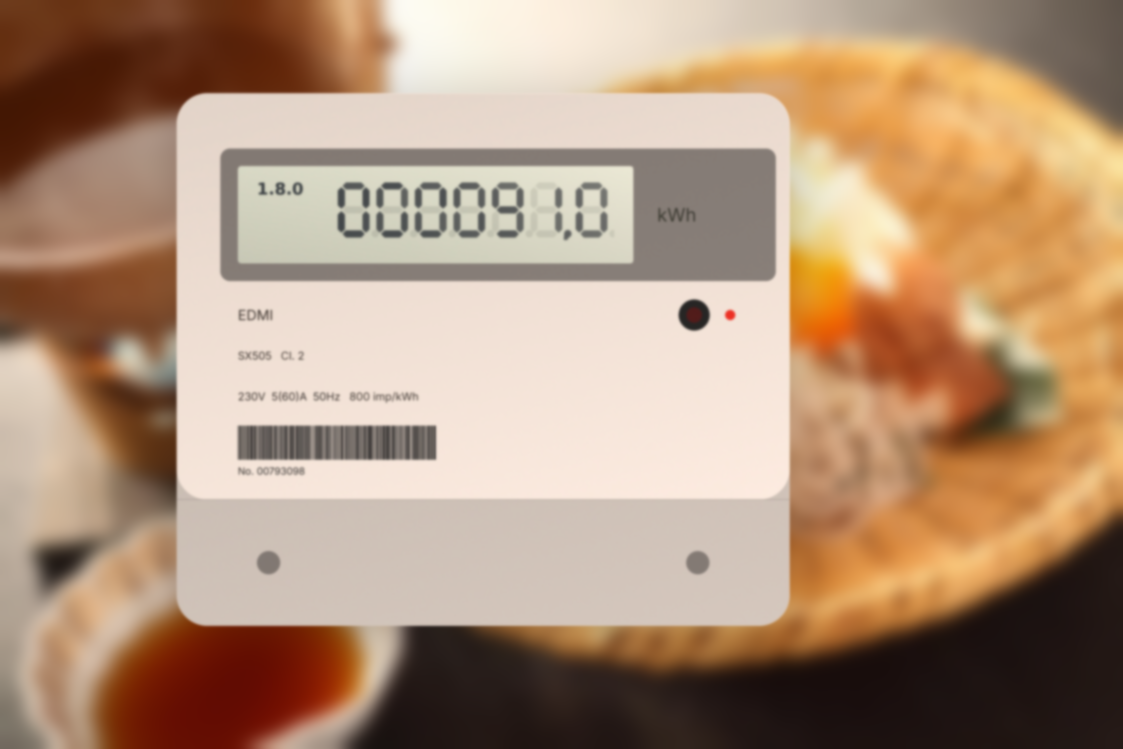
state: 91.0 kWh
